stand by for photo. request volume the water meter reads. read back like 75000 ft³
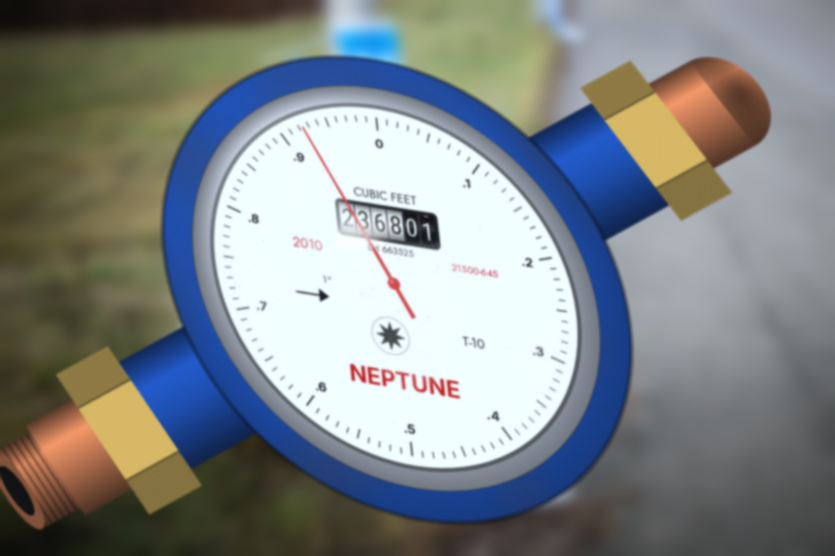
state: 236800.92 ft³
